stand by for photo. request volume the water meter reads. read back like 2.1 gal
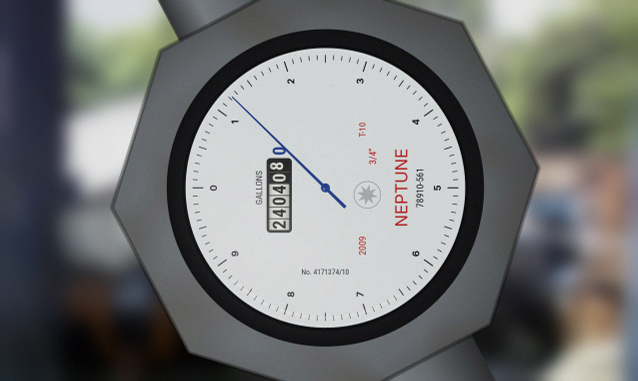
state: 2404081.2 gal
